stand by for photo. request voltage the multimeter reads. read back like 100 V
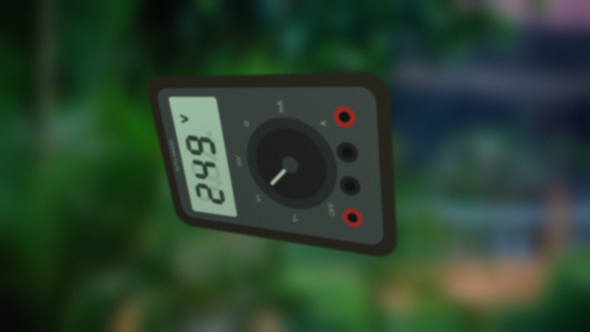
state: 249 V
